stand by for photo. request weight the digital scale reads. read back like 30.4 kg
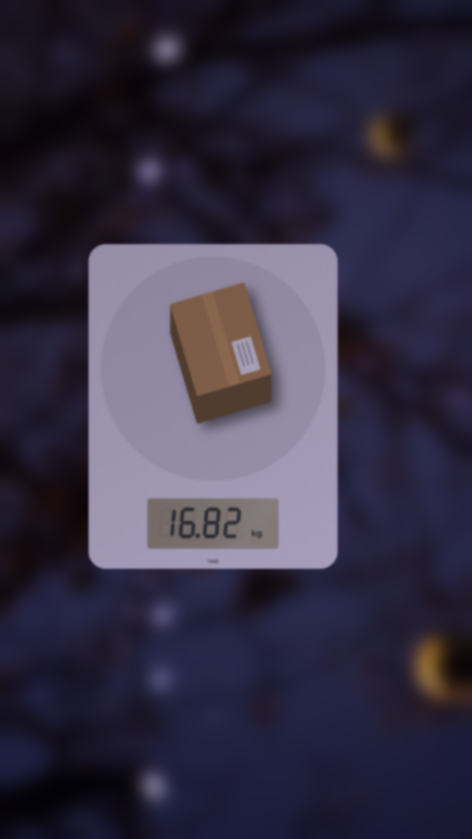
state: 16.82 kg
